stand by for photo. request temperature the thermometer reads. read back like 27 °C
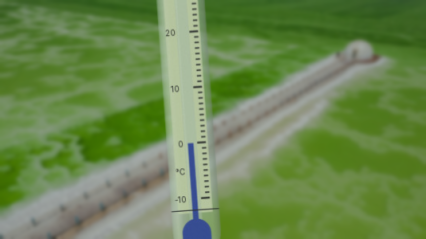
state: 0 °C
